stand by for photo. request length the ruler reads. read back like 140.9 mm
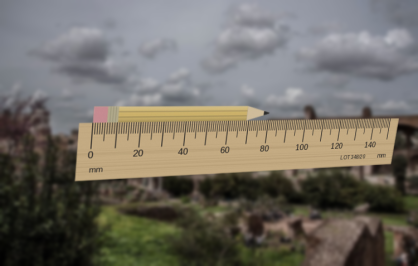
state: 80 mm
